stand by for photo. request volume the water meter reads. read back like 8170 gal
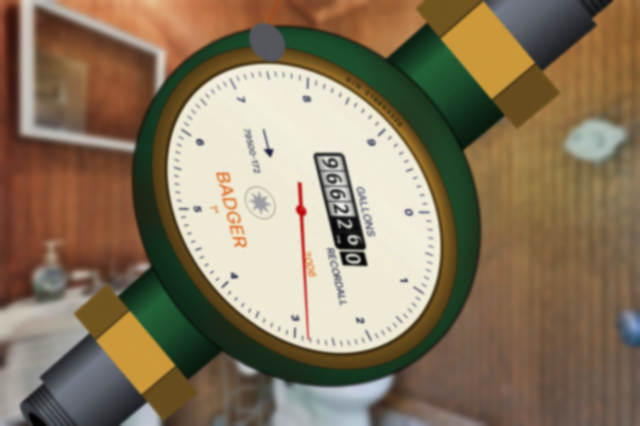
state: 9662262.8 gal
